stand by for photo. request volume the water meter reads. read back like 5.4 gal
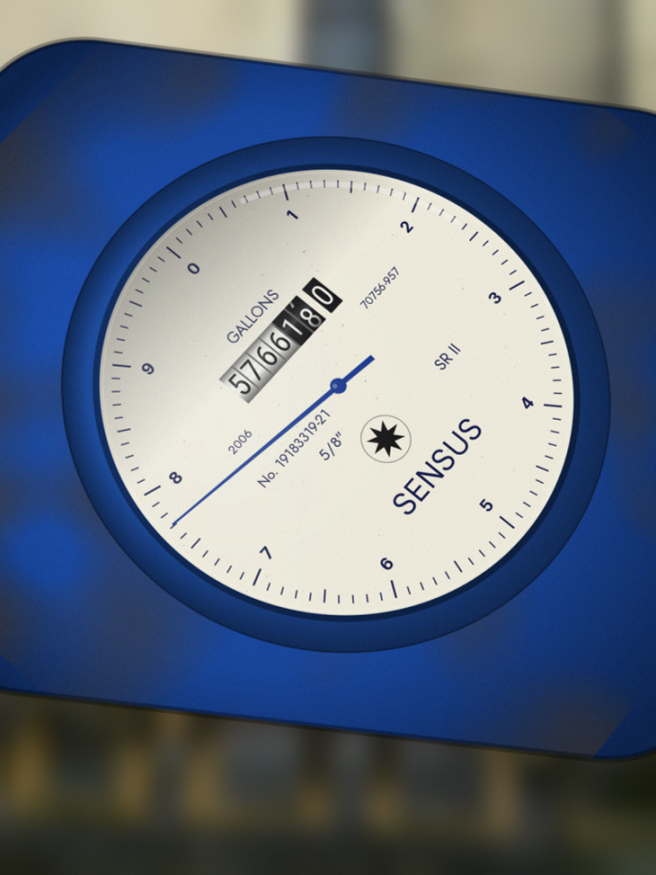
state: 5766177.7 gal
